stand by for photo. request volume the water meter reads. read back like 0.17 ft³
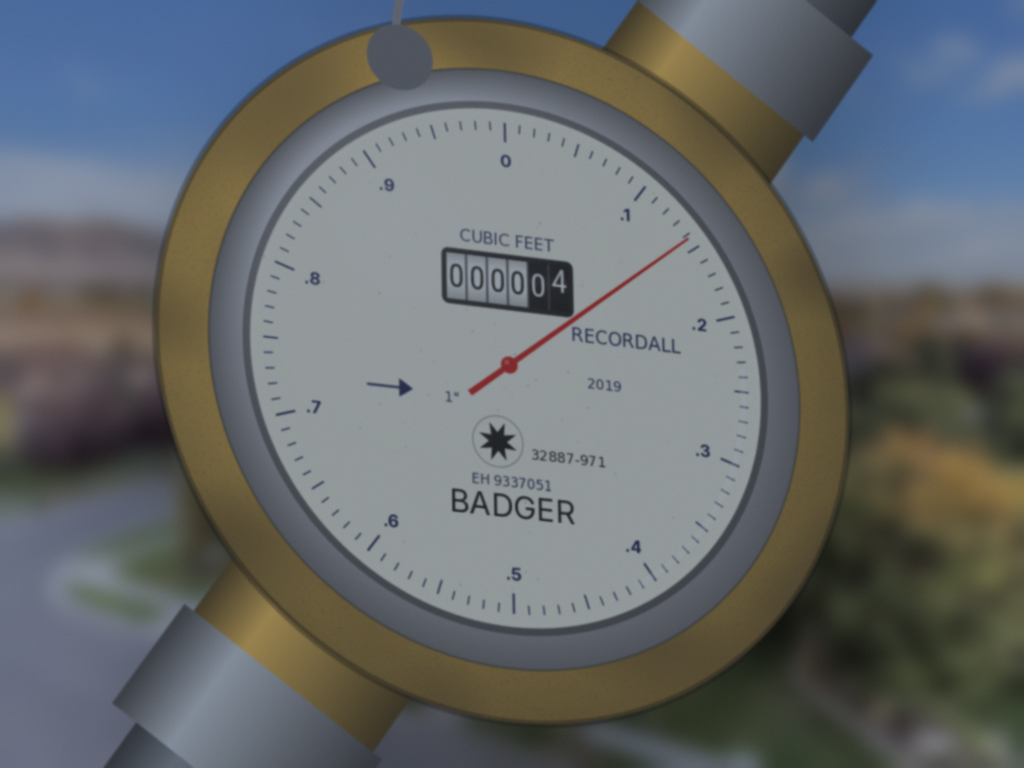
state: 4.14 ft³
